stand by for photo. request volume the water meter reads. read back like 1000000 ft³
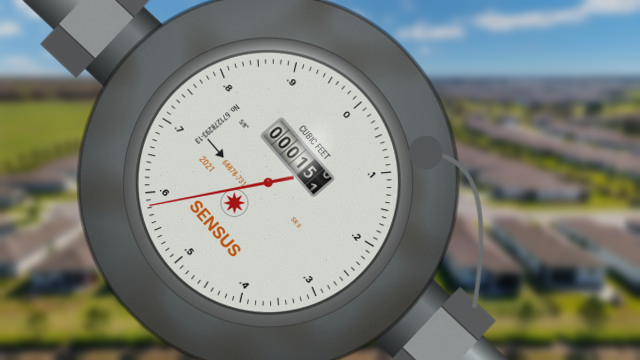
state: 150.58 ft³
